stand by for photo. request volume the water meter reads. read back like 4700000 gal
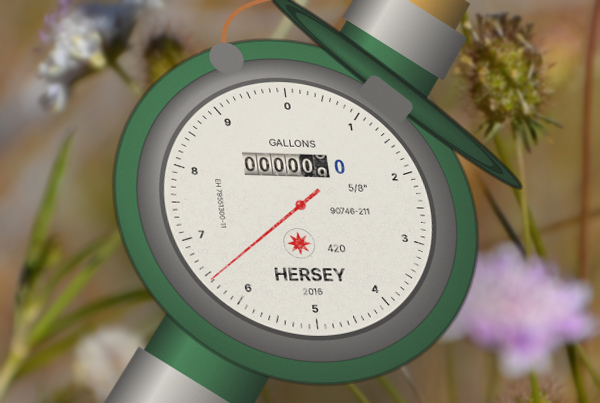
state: 86.4 gal
